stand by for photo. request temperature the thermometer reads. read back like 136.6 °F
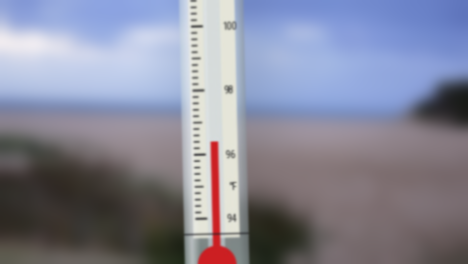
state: 96.4 °F
